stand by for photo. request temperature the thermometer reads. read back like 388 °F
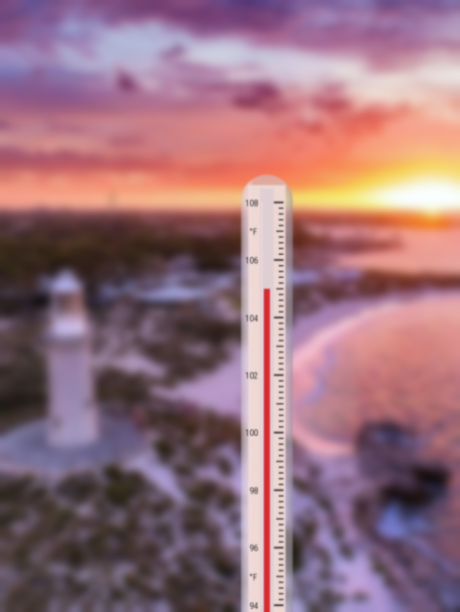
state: 105 °F
